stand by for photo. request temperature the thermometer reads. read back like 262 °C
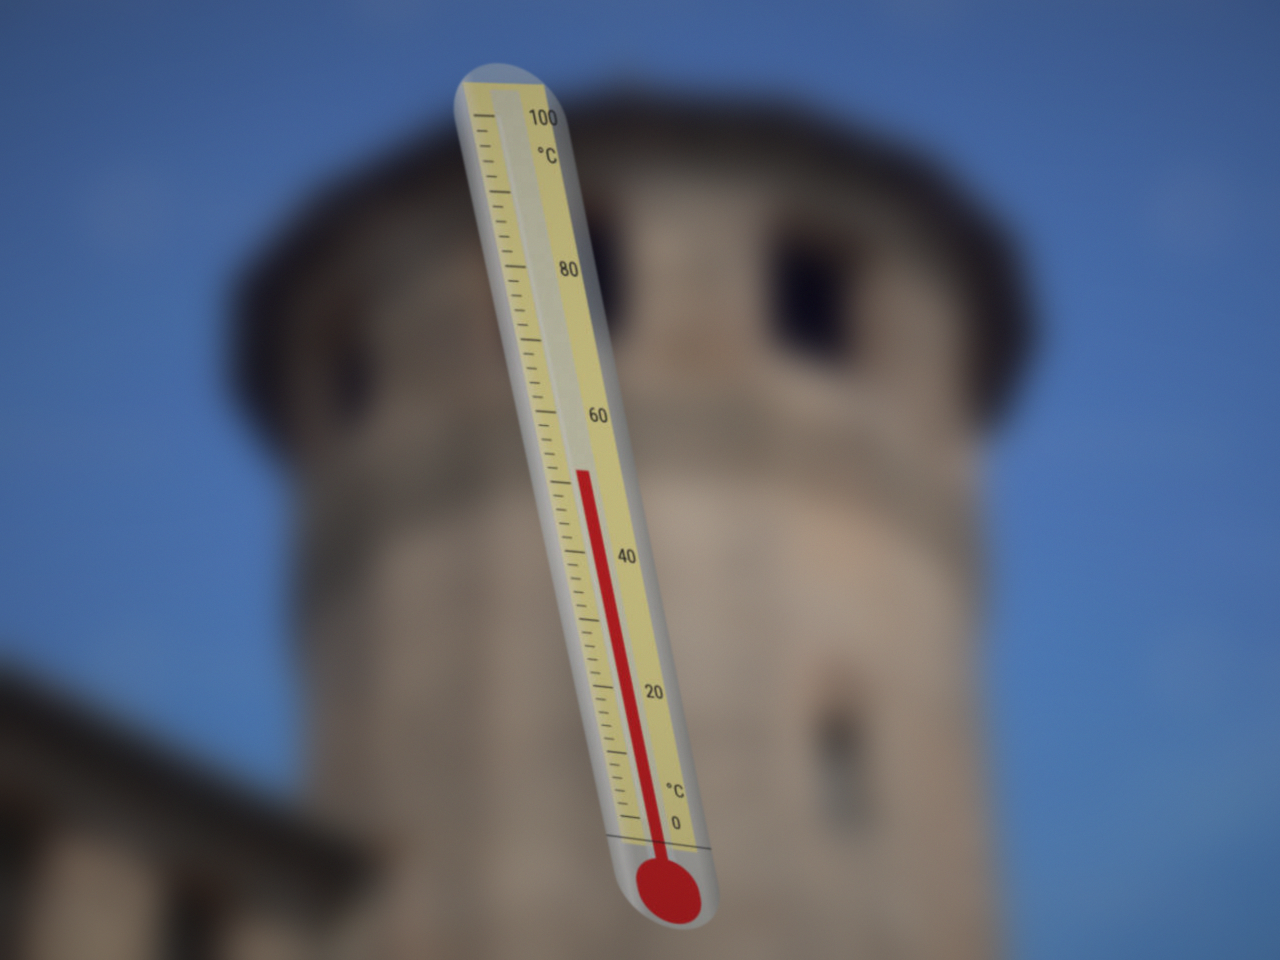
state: 52 °C
